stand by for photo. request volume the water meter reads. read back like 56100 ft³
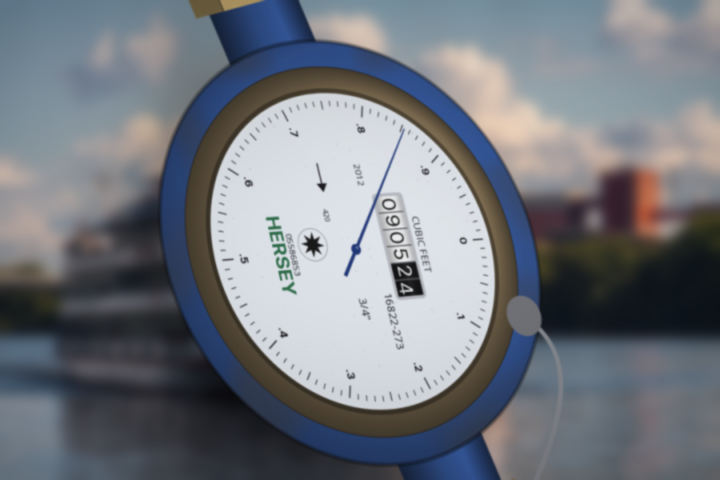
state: 90523.85 ft³
